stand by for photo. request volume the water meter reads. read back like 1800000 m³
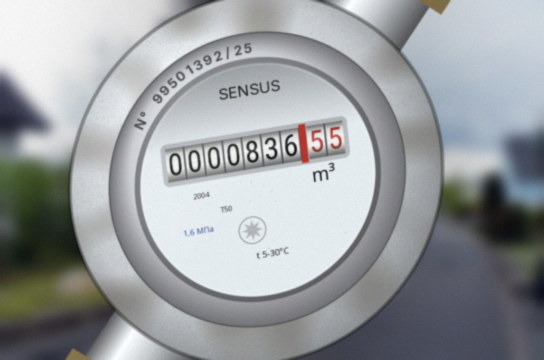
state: 836.55 m³
